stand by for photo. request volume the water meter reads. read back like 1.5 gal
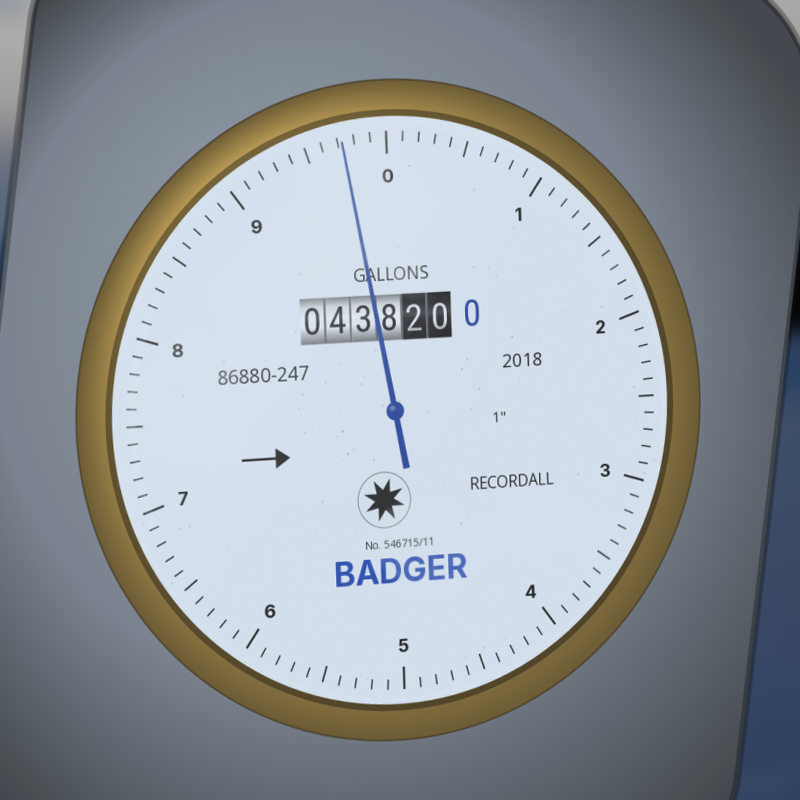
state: 438199.7 gal
